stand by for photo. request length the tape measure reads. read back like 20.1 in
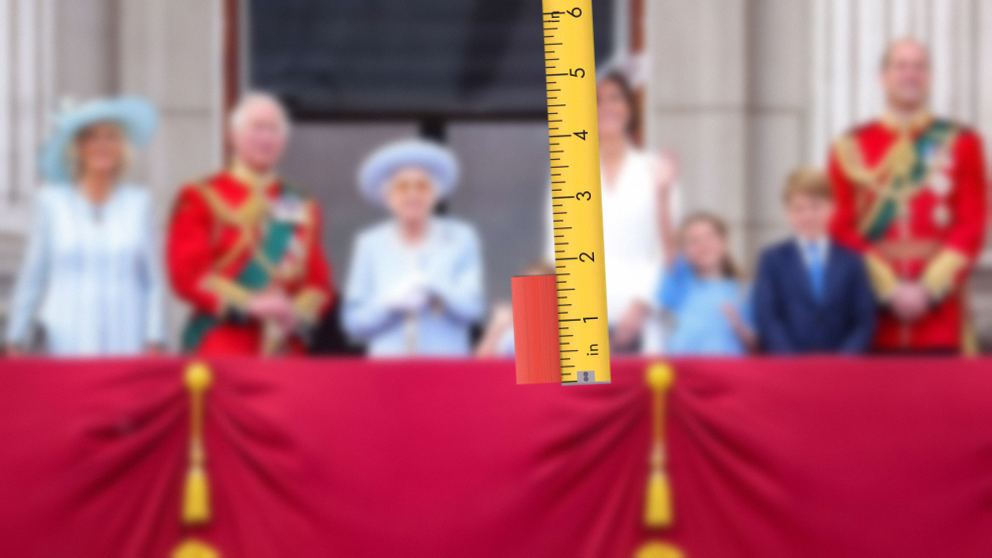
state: 1.75 in
